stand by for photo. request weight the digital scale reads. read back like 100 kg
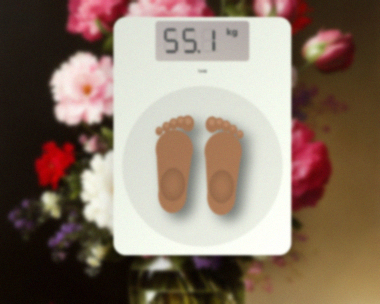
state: 55.1 kg
